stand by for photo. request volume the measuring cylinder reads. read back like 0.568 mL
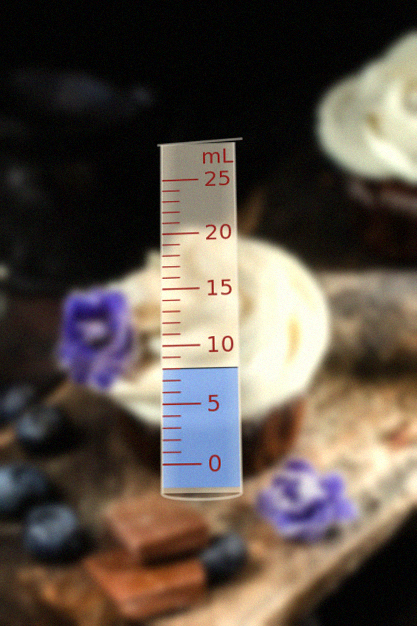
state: 8 mL
